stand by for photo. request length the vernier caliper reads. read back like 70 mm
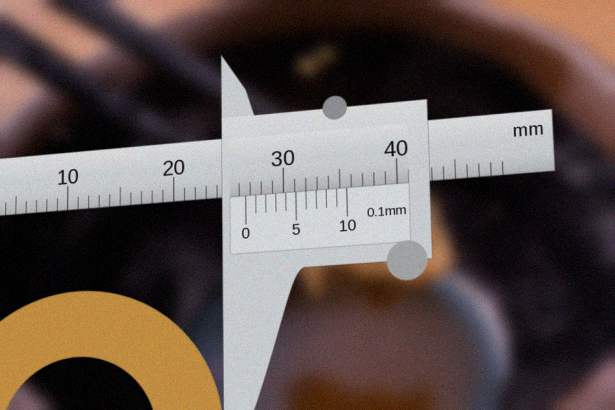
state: 26.6 mm
